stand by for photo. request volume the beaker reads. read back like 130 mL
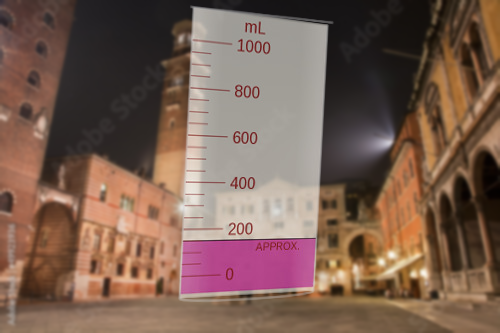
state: 150 mL
